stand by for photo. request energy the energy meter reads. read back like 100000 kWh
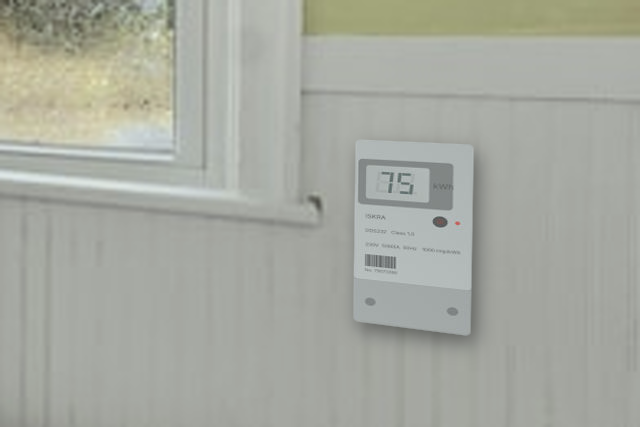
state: 75 kWh
